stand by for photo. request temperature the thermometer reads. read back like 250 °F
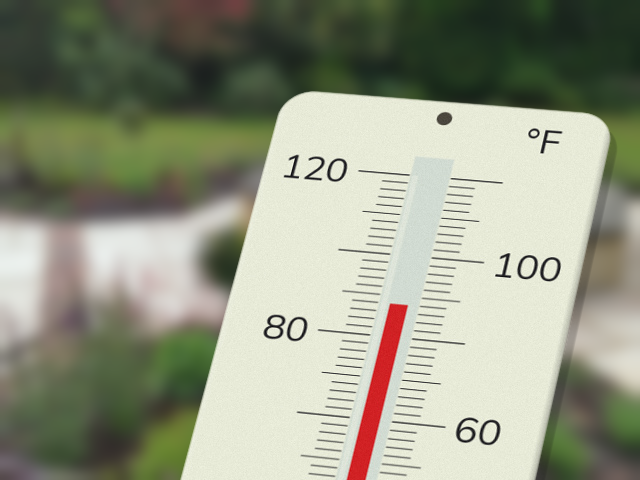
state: 88 °F
